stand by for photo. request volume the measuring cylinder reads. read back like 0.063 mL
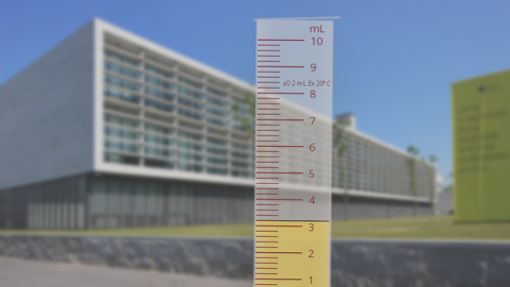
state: 3.2 mL
